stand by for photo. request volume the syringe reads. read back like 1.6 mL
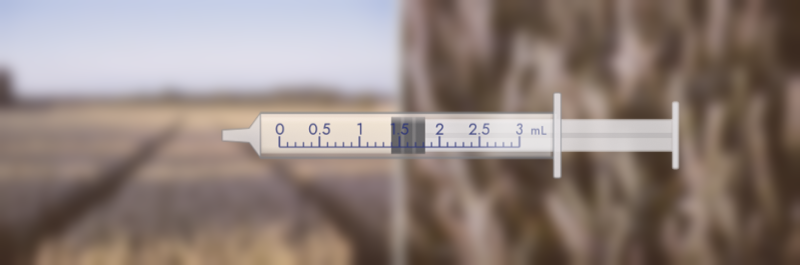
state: 1.4 mL
